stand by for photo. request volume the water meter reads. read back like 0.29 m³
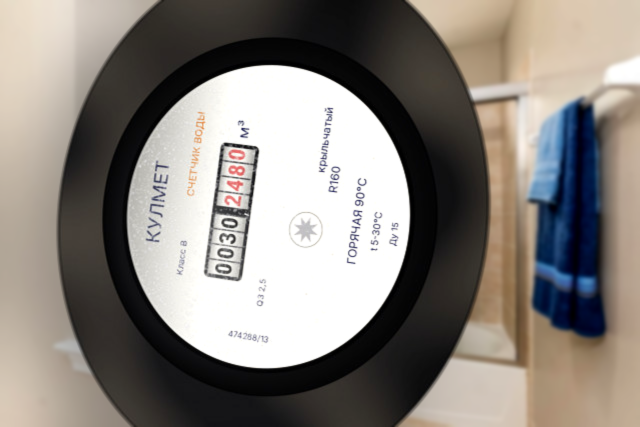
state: 30.2480 m³
